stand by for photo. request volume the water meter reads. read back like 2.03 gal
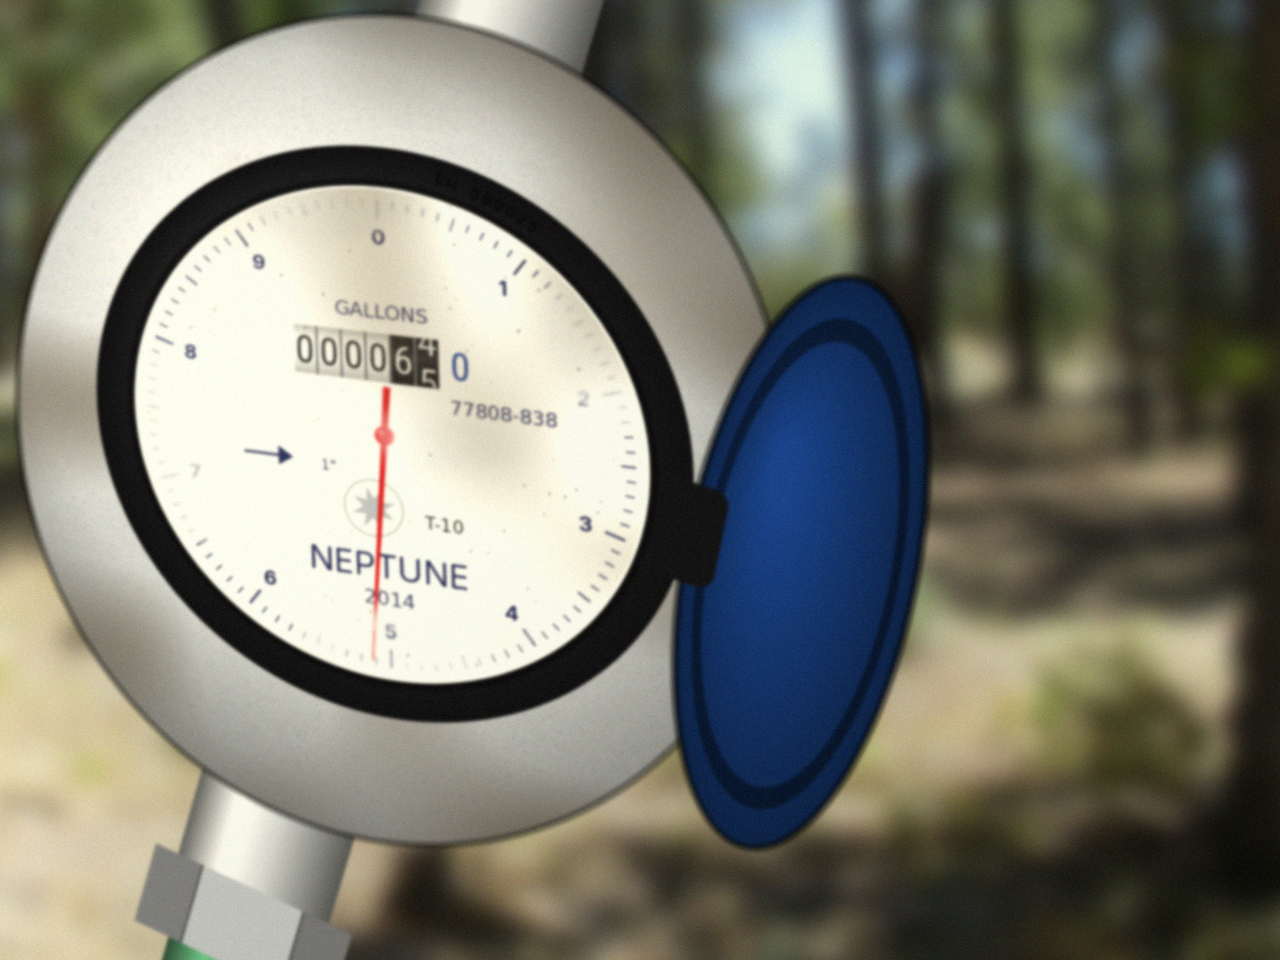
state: 645.1 gal
